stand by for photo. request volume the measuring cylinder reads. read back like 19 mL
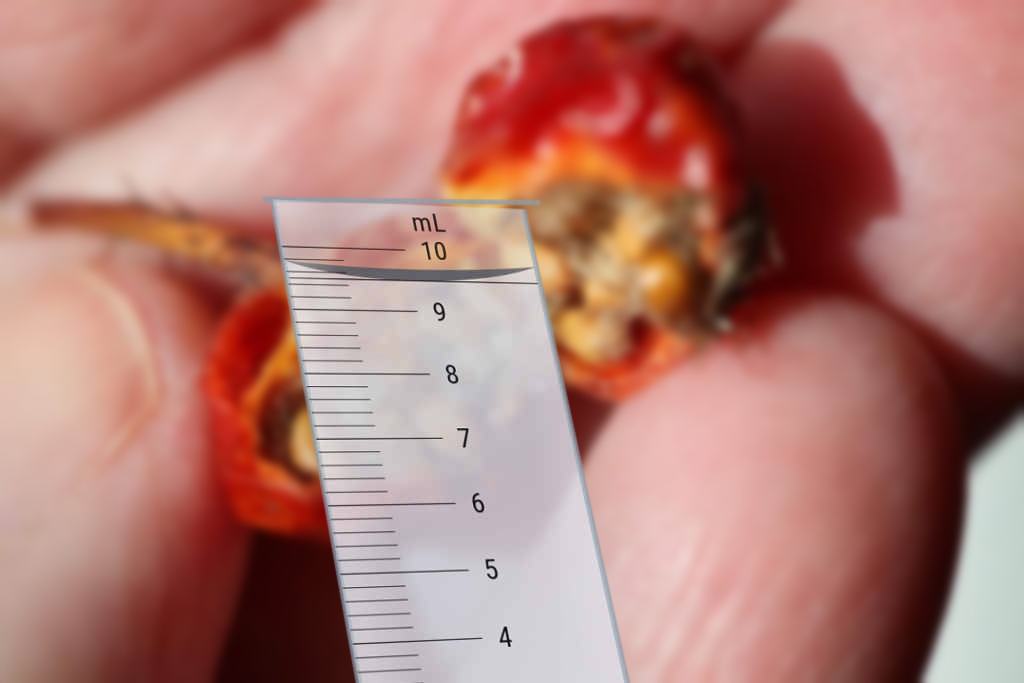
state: 9.5 mL
